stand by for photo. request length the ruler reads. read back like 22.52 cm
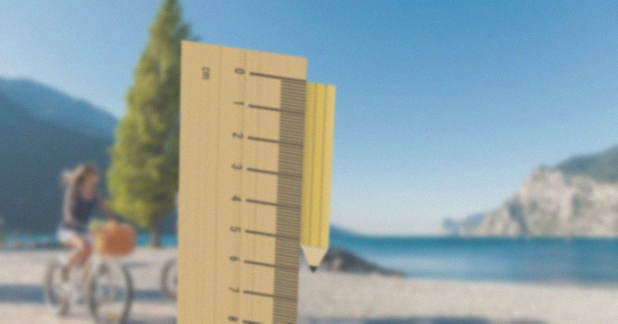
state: 6 cm
